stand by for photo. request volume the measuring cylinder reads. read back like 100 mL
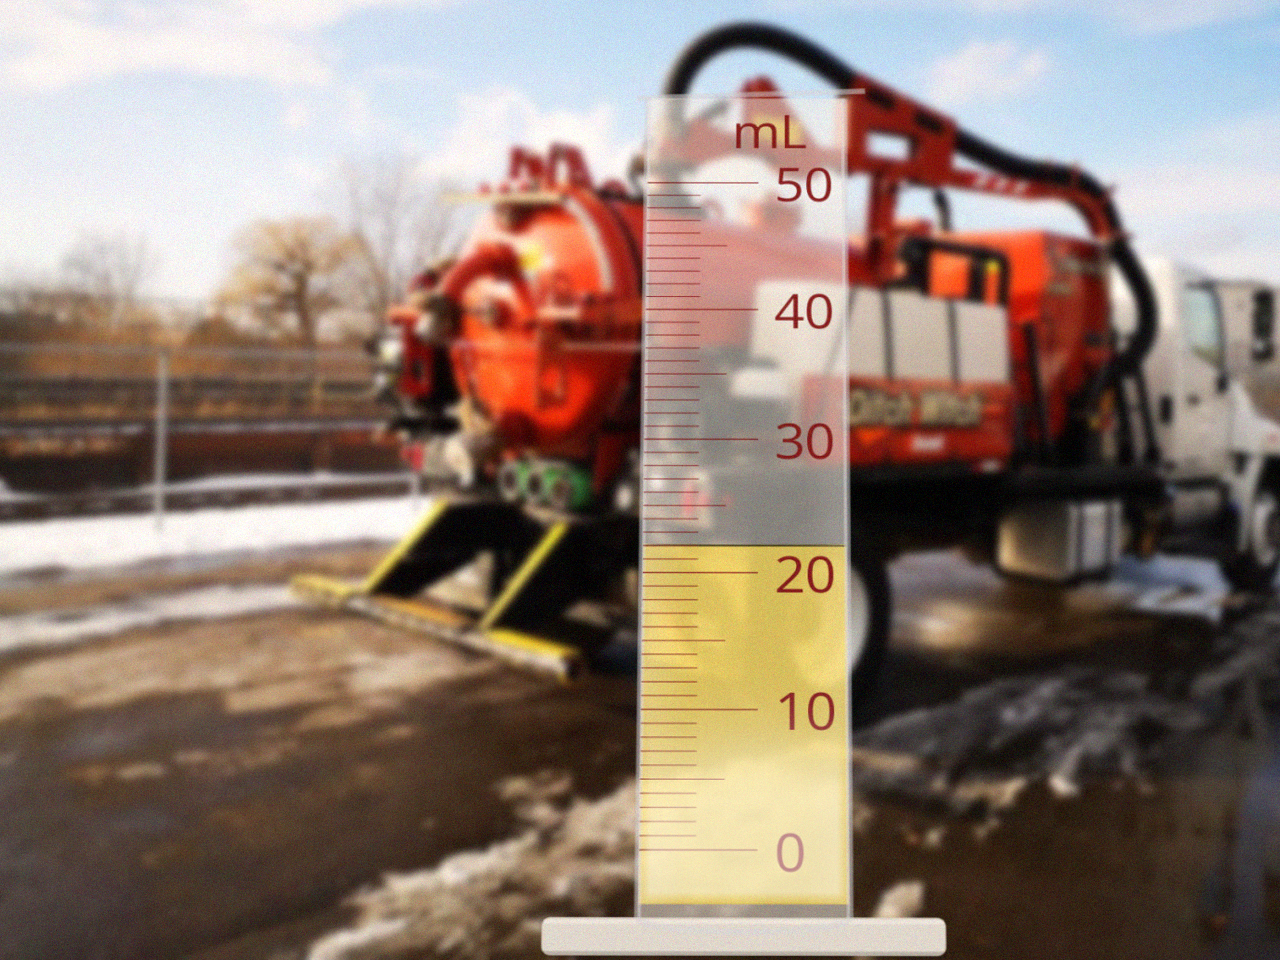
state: 22 mL
